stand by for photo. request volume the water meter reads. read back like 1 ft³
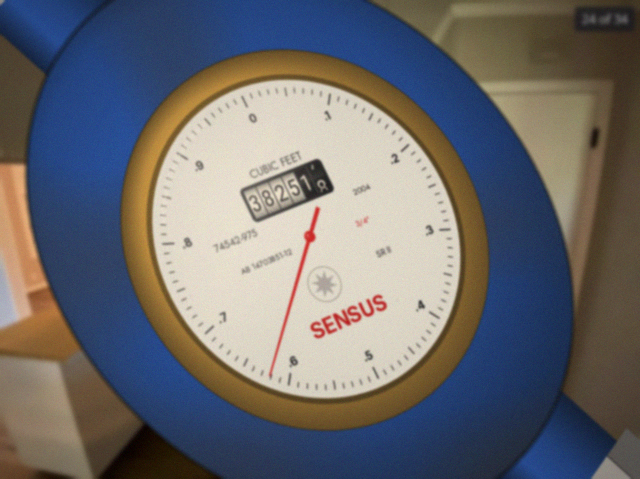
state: 382517.62 ft³
